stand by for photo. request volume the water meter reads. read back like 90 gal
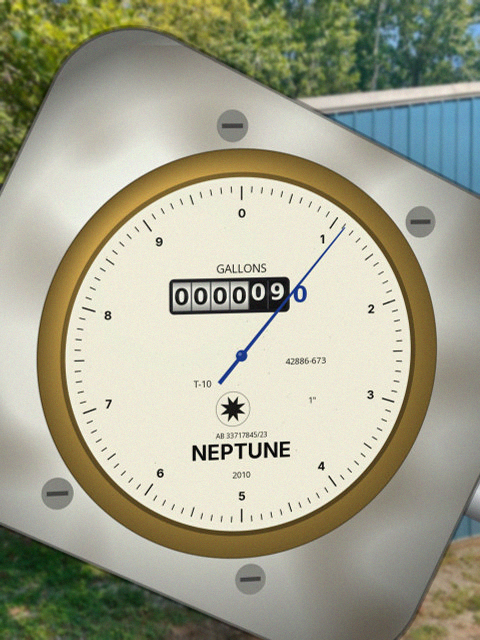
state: 91.1 gal
